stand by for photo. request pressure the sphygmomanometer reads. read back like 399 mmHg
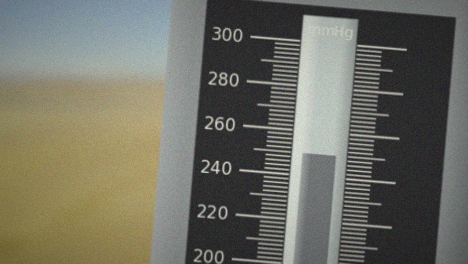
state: 250 mmHg
